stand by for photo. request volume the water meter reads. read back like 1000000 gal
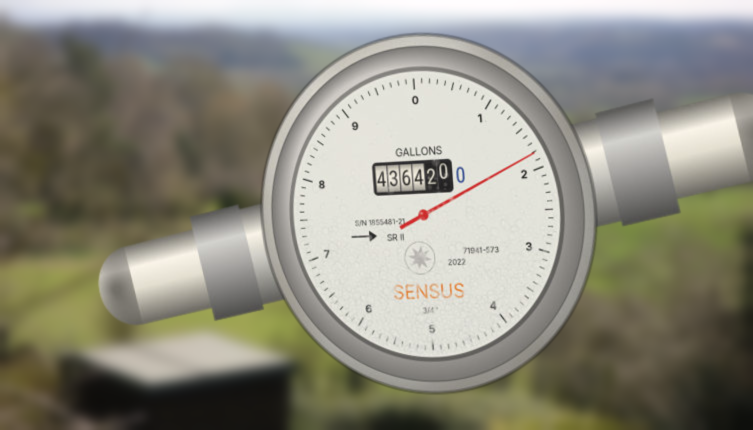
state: 4364201.8 gal
